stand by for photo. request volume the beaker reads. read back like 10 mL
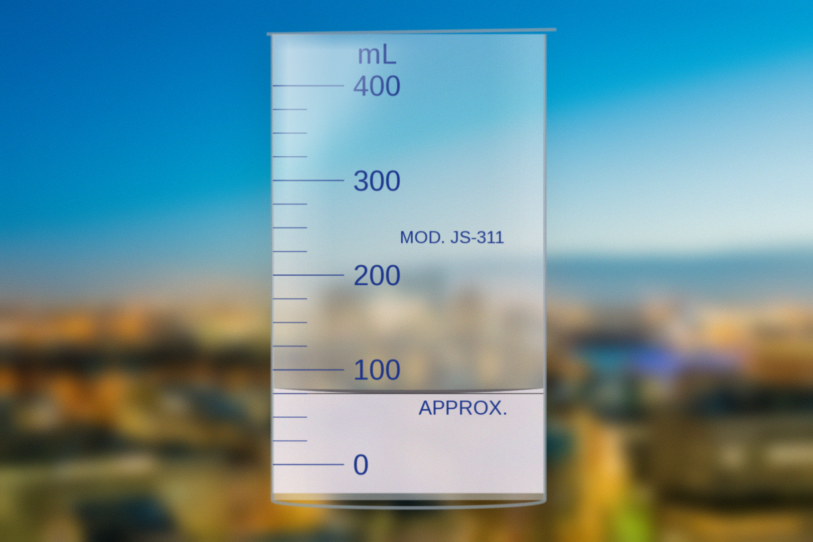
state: 75 mL
